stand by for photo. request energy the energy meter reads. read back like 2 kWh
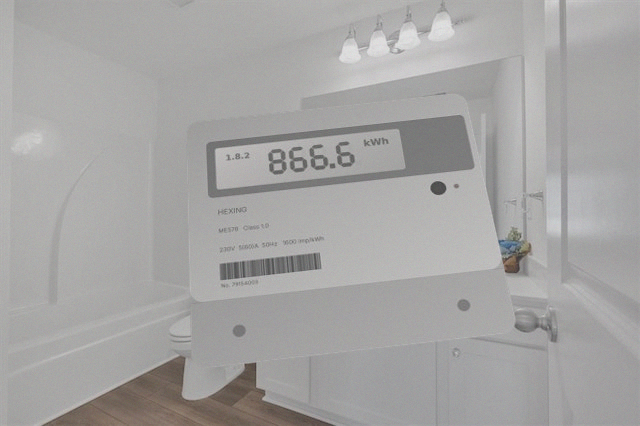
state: 866.6 kWh
